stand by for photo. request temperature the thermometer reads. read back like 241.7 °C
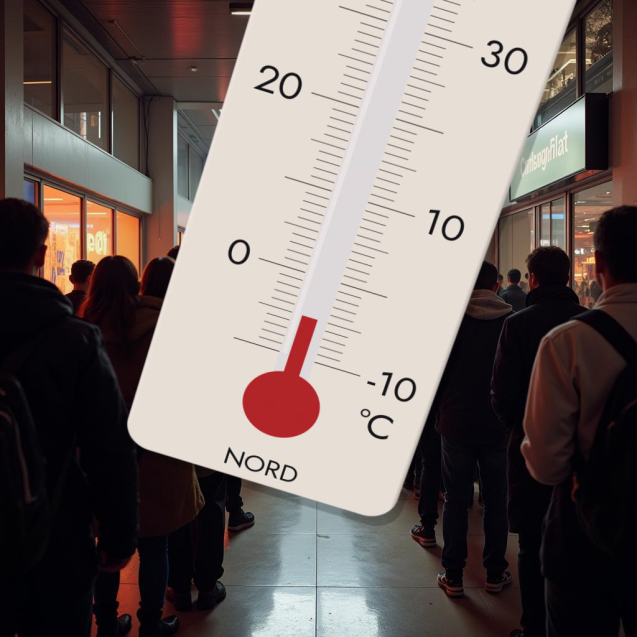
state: -5 °C
